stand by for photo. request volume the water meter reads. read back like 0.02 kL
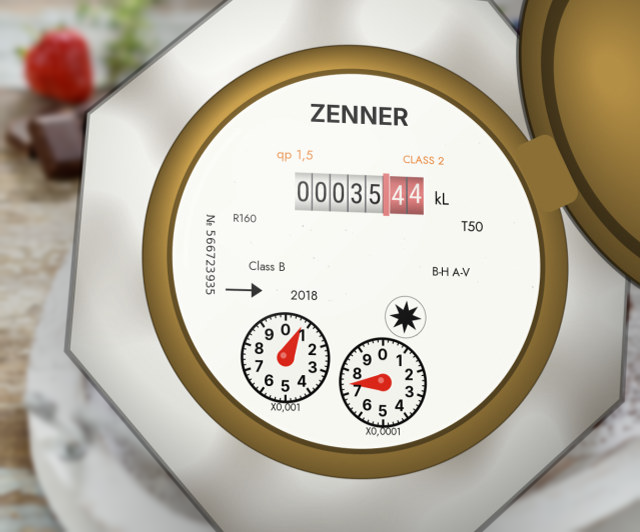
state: 35.4407 kL
